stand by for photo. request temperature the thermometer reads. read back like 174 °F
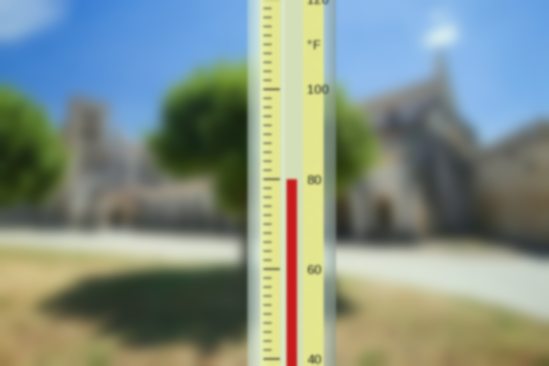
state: 80 °F
